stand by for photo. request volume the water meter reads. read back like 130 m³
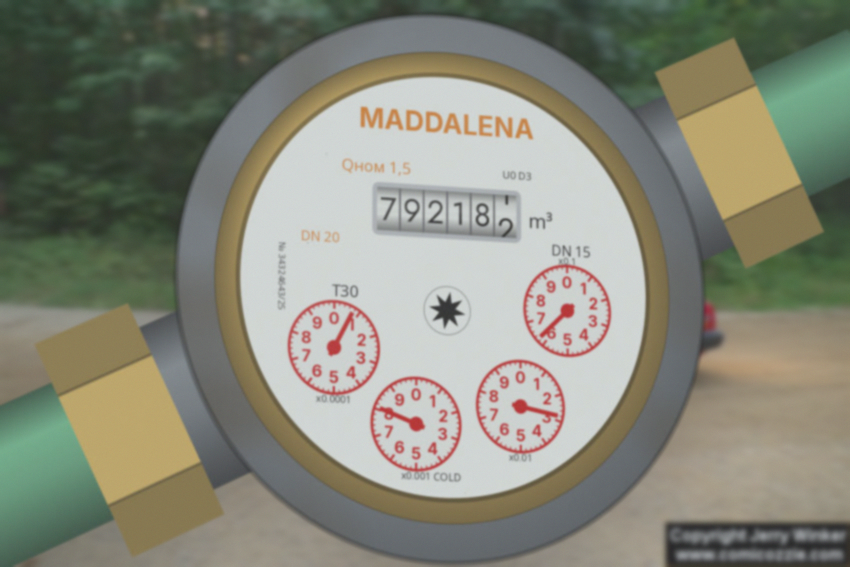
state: 792181.6280 m³
